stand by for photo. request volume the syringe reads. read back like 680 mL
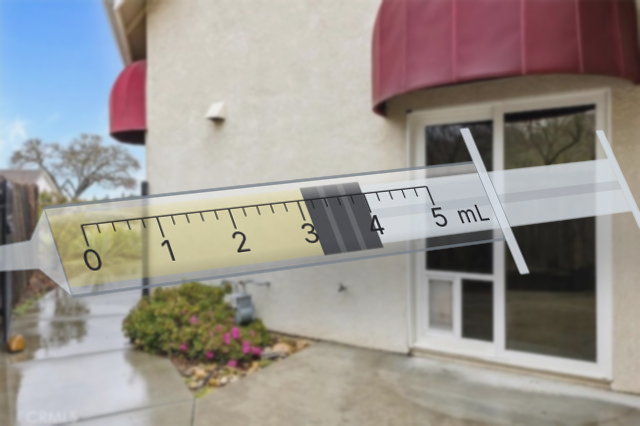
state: 3.1 mL
